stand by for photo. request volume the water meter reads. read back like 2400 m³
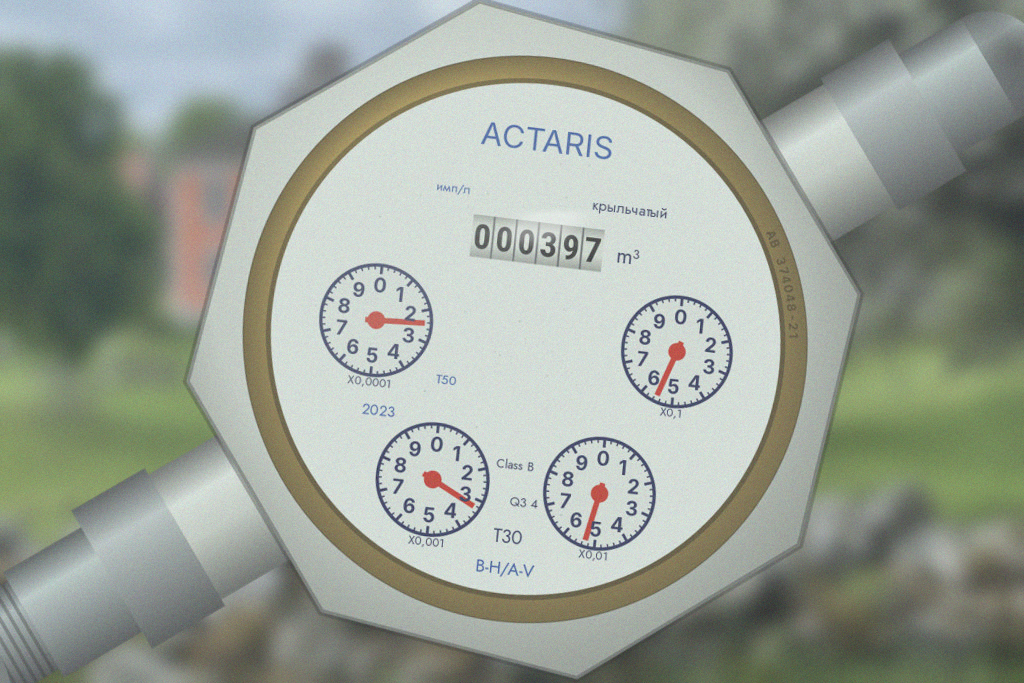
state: 397.5532 m³
